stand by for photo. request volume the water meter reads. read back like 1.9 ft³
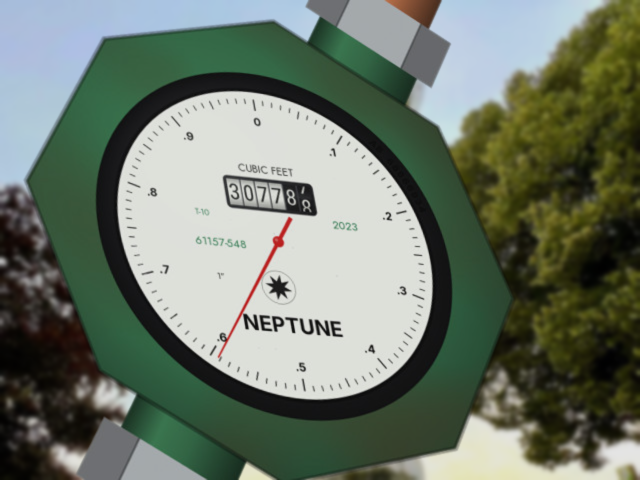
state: 307787.59 ft³
